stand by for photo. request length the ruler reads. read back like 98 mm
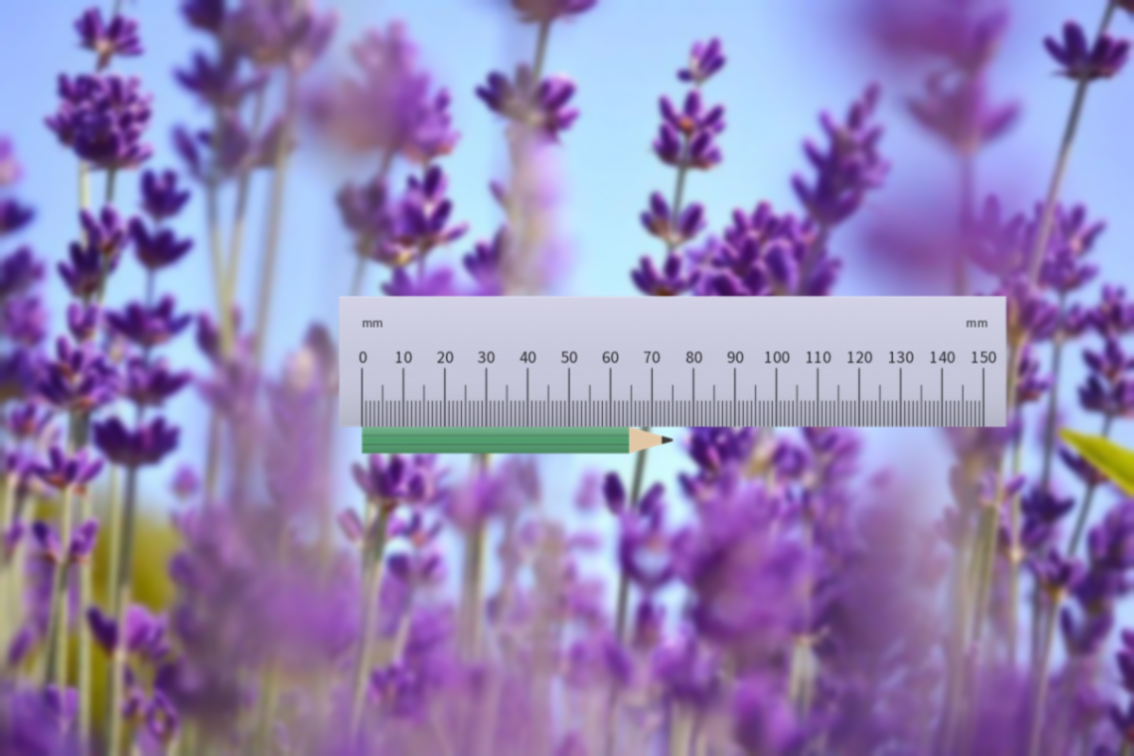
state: 75 mm
